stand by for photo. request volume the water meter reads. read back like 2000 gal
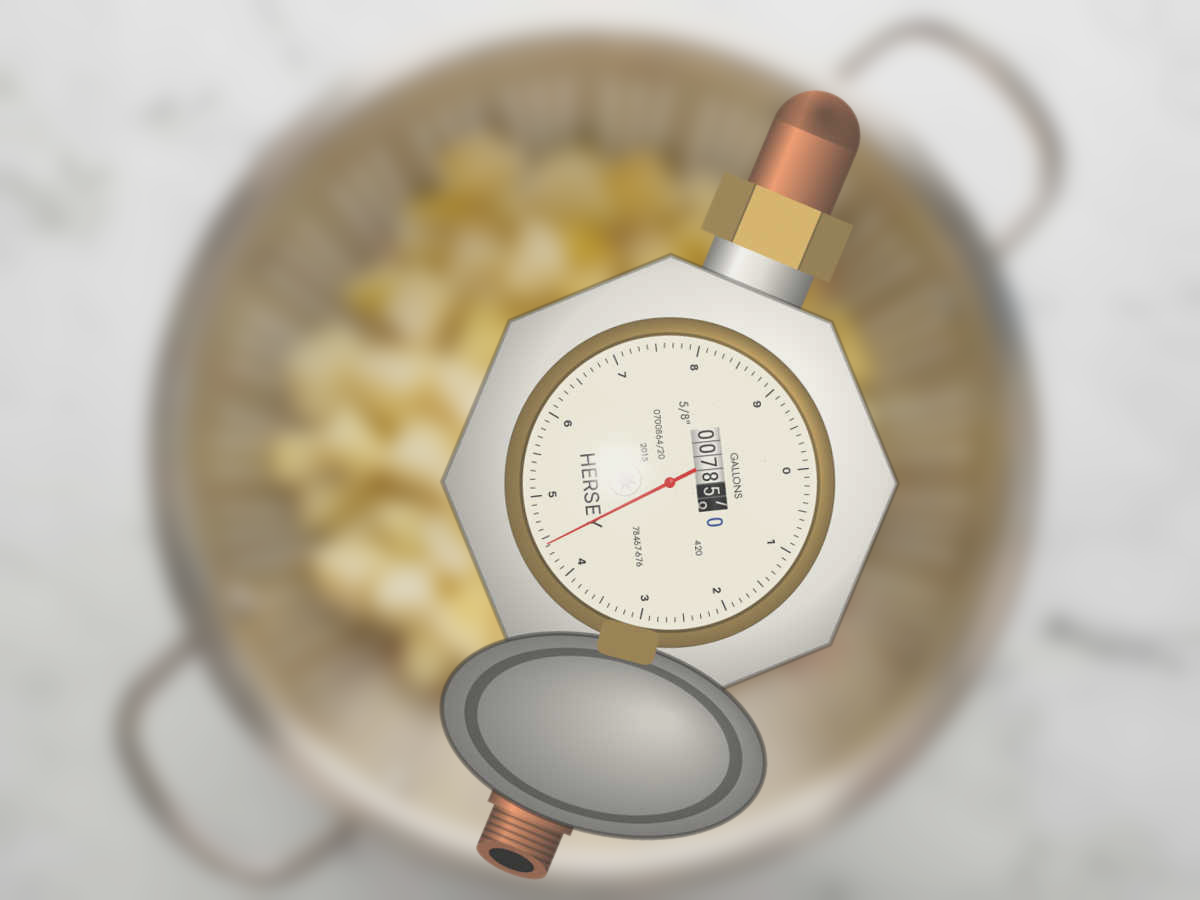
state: 78574.4 gal
